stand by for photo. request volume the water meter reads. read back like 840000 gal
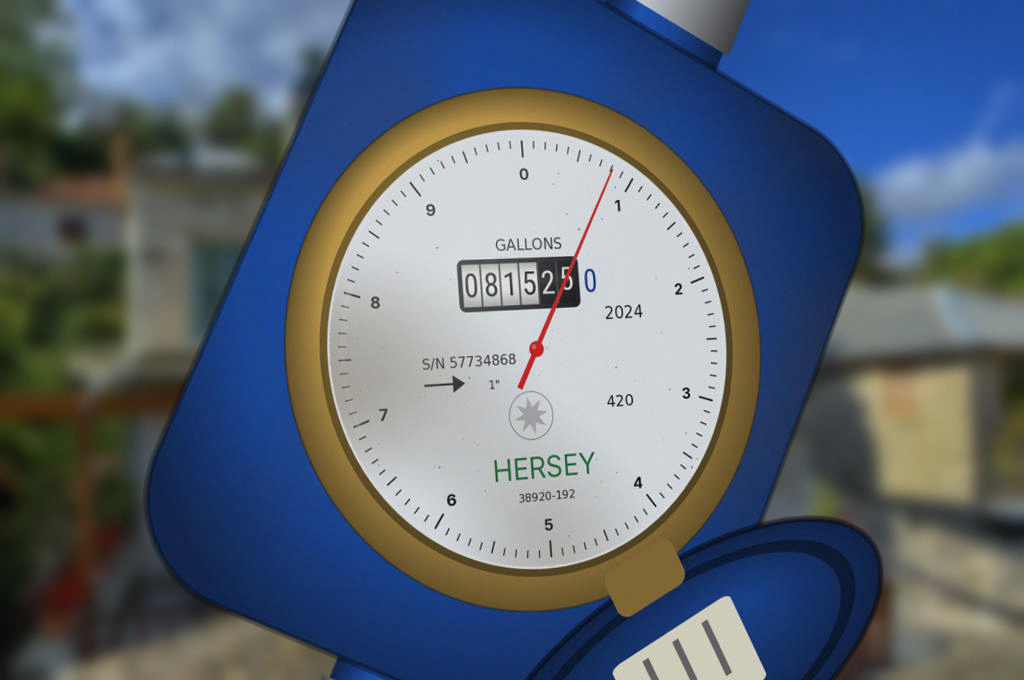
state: 815250.8 gal
